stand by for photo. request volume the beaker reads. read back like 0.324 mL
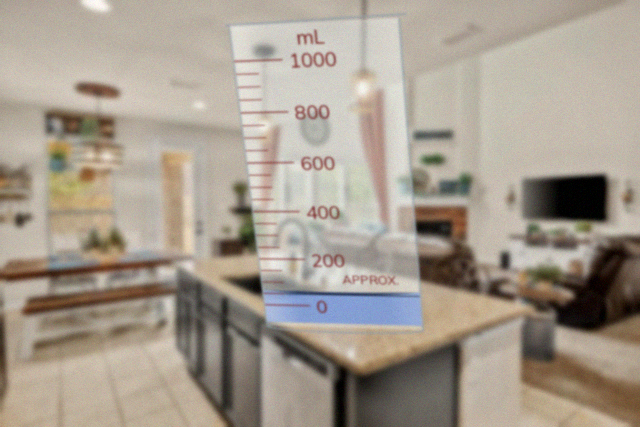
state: 50 mL
